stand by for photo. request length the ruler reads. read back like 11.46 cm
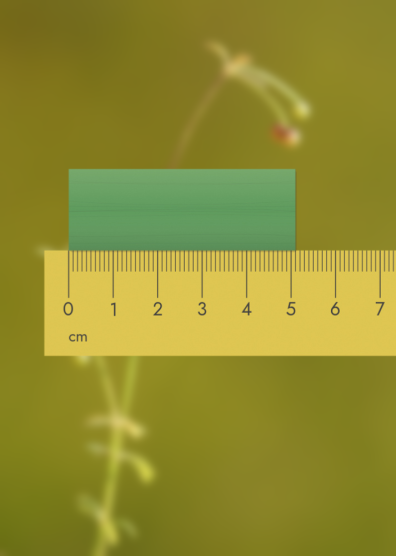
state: 5.1 cm
